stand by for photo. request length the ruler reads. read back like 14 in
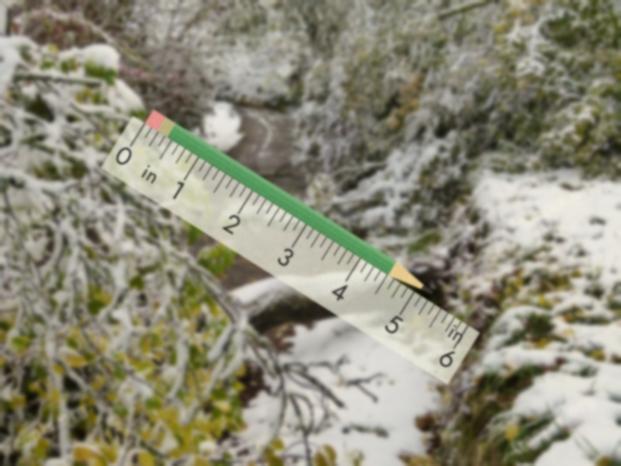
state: 5.25 in
